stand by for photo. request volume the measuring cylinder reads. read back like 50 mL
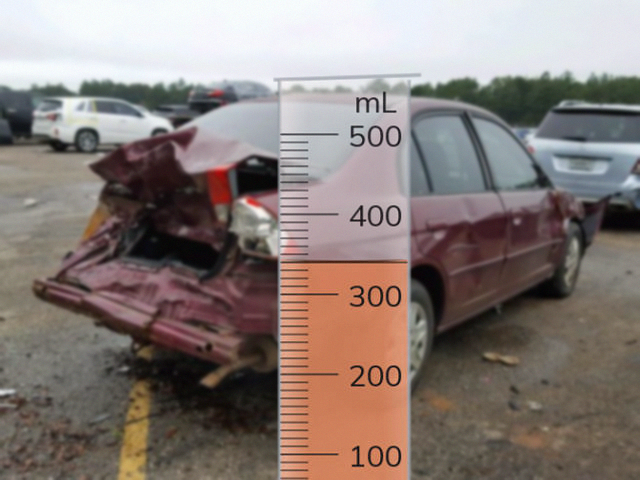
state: 340 mL
